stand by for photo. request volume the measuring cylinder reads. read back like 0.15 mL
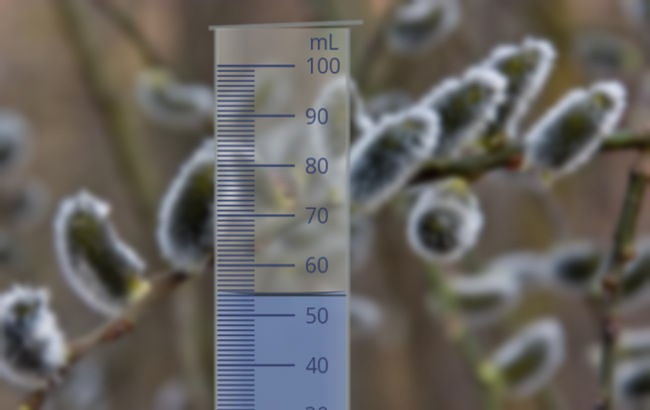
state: 54 mL
